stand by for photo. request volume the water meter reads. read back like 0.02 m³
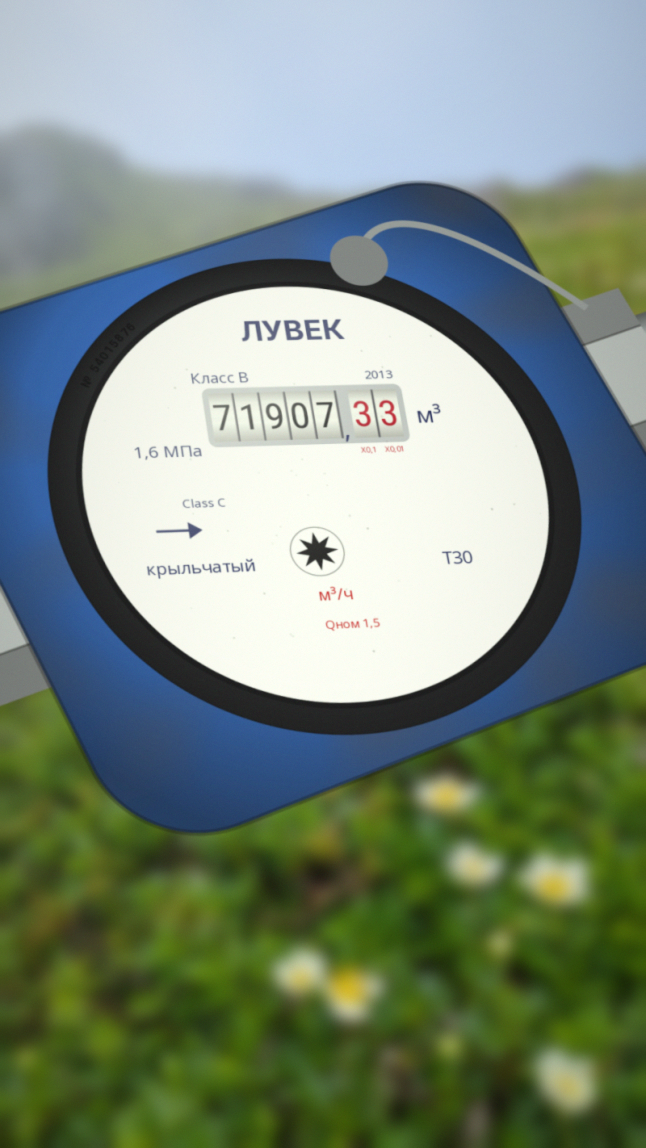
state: 71907.33 m³
